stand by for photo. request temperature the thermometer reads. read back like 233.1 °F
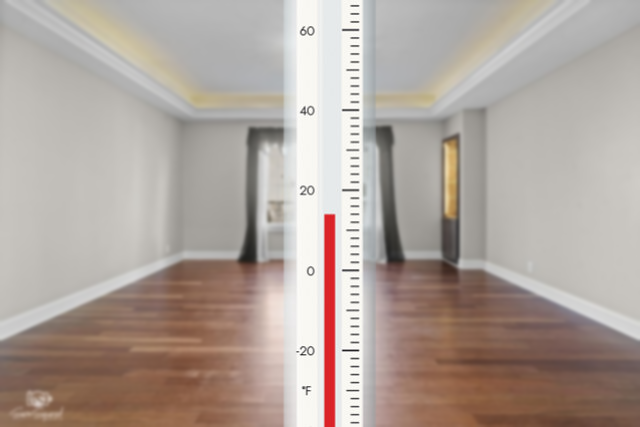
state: 14 °F
